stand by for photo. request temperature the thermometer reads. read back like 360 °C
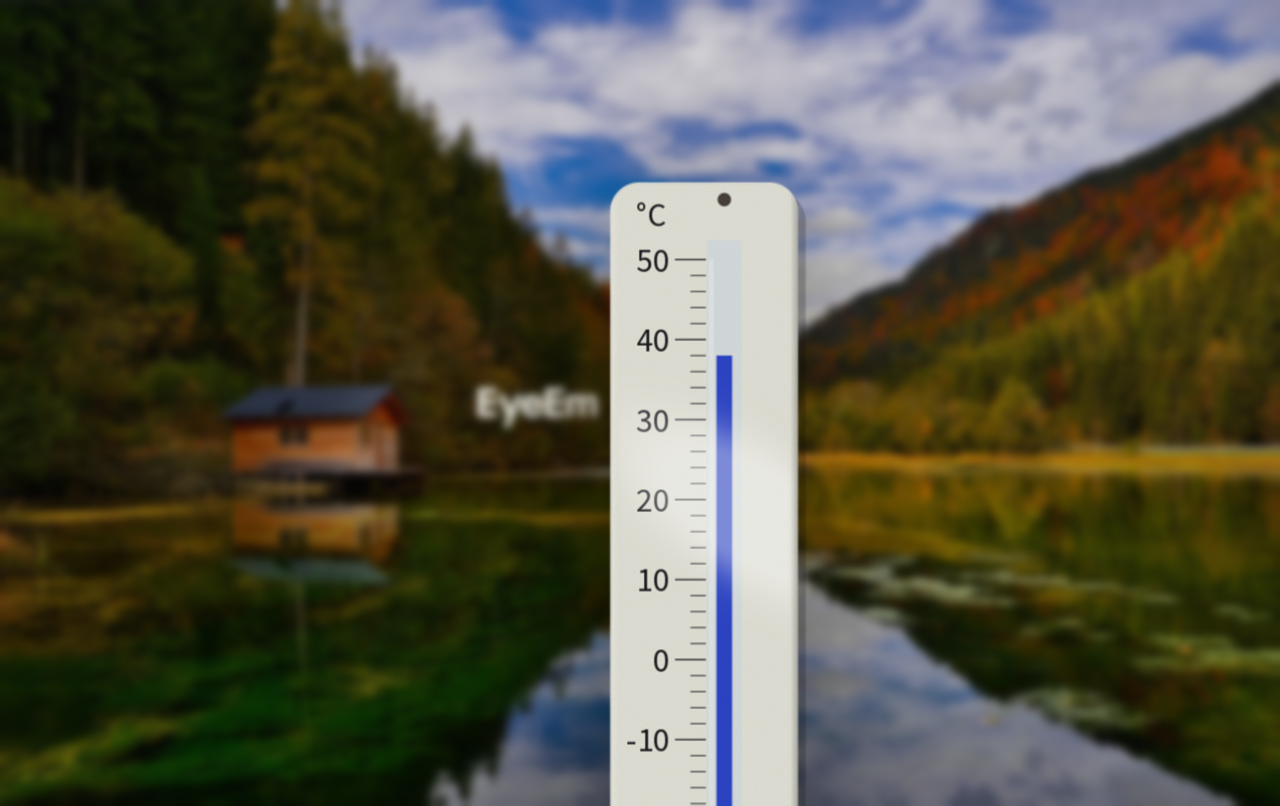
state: 38 °C
